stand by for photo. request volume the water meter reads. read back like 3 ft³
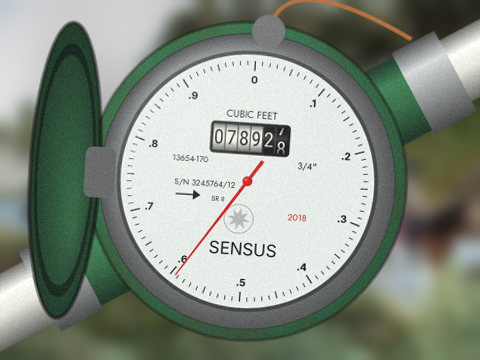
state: 78927.59 ft³
